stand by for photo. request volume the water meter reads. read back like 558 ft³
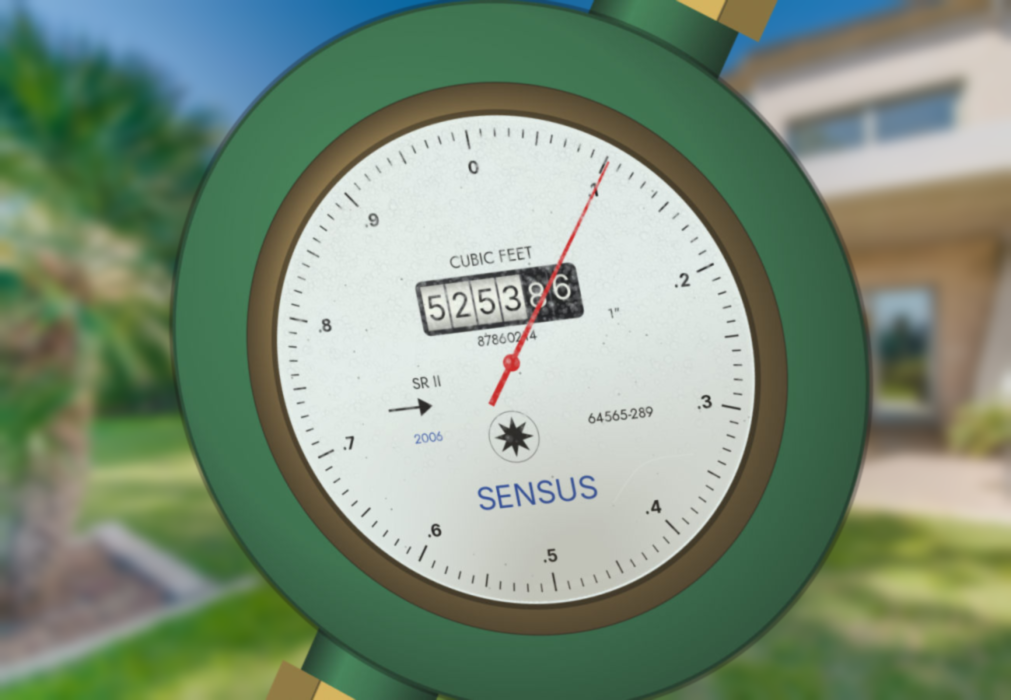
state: 525386.10 ft³
